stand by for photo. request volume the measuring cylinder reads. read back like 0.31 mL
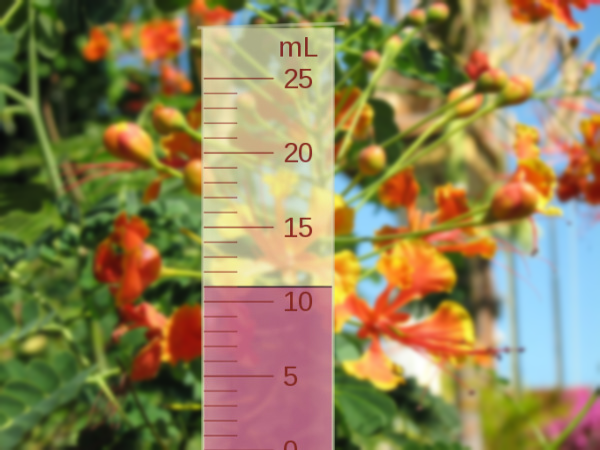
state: 11 mL
